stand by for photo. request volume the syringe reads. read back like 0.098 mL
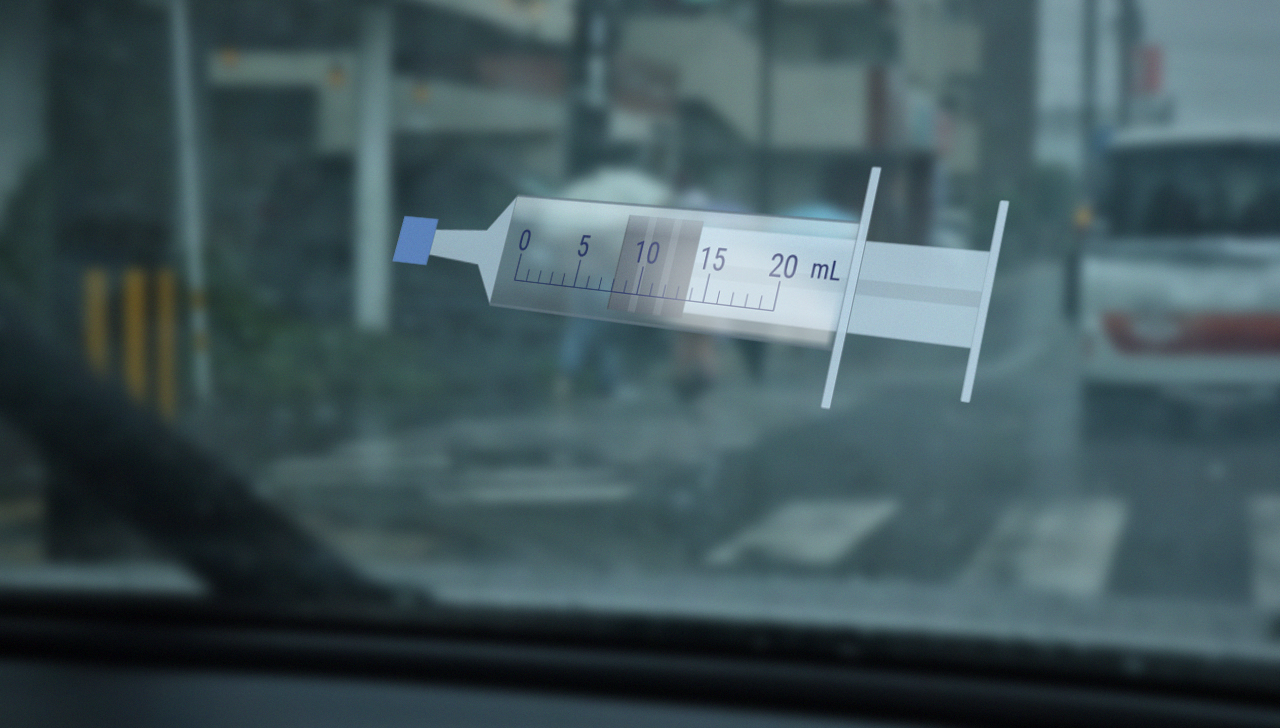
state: 8 mL
